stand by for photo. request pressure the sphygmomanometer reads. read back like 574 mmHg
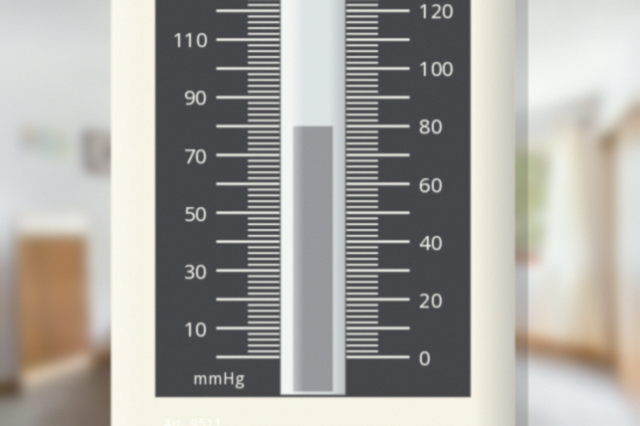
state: 80 mmHg
